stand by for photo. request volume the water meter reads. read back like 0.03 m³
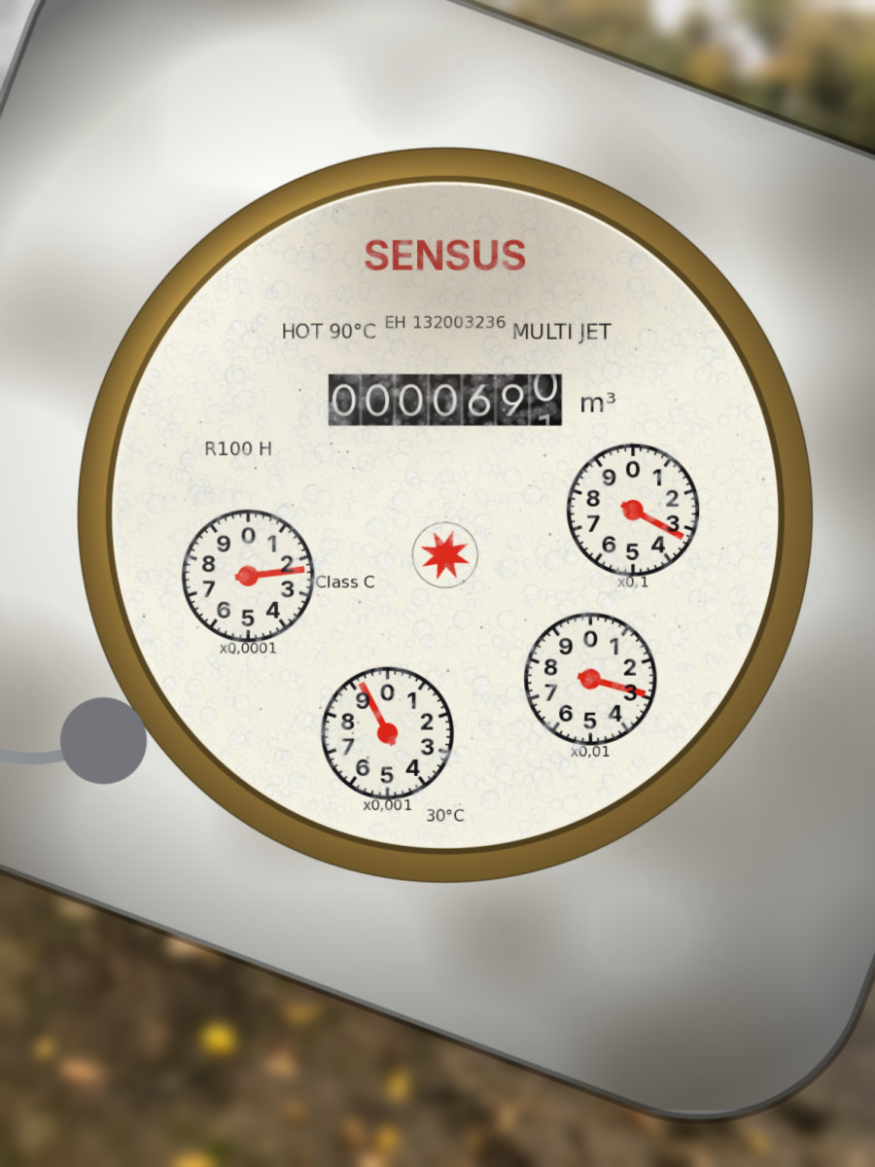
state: 690.3292 m³
